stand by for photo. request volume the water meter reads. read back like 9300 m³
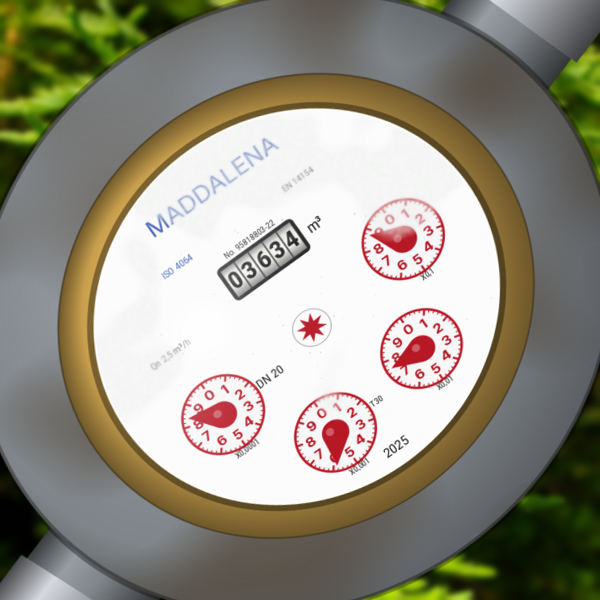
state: 3634.8758 m³
